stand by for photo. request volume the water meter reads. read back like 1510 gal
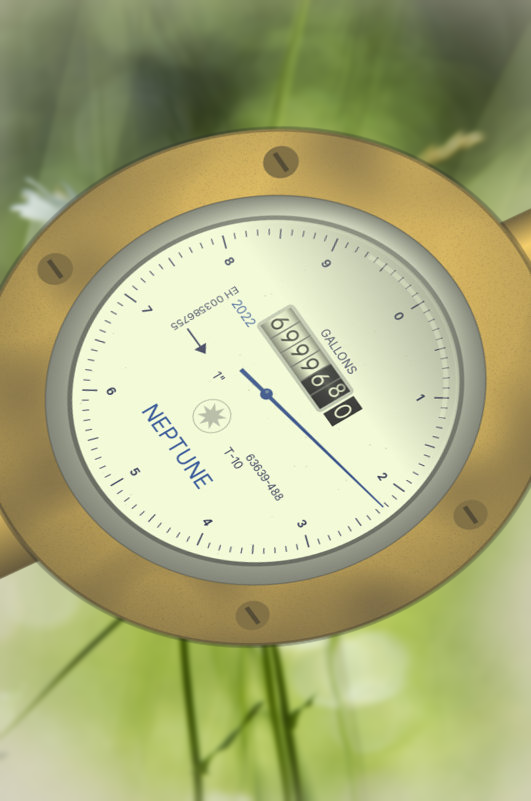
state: 6999682.2 gal
